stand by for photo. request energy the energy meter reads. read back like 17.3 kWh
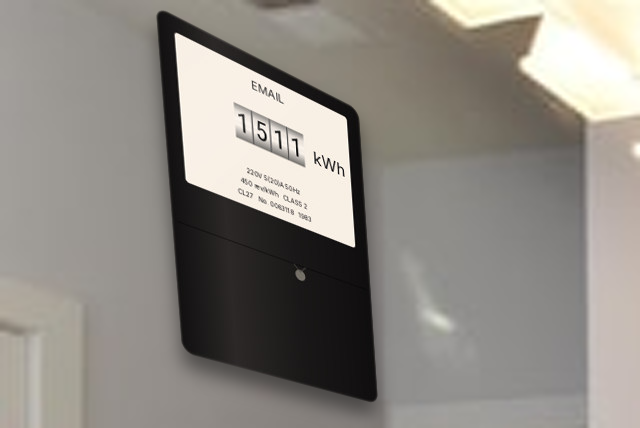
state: 1511 kWh
